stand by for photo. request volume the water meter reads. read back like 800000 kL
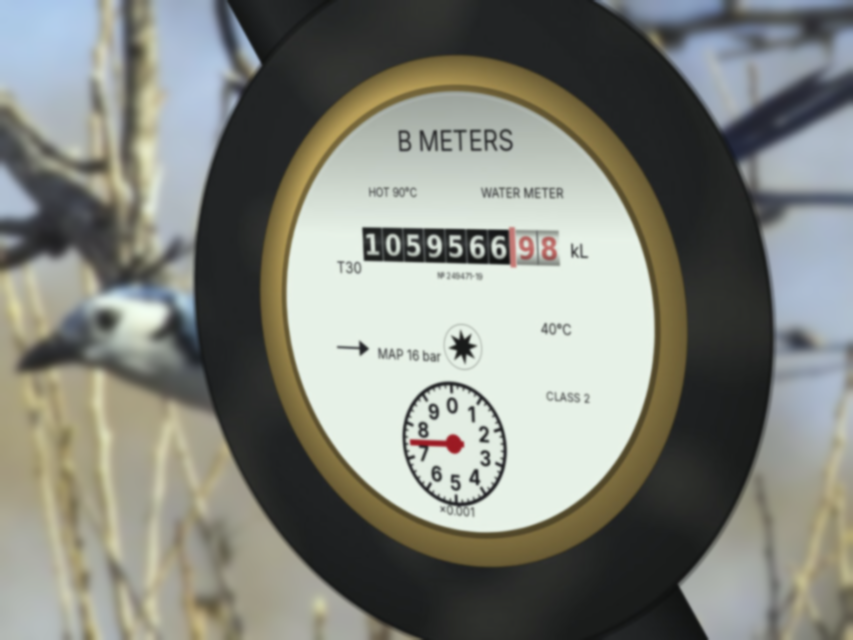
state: 1059566.987 kL
